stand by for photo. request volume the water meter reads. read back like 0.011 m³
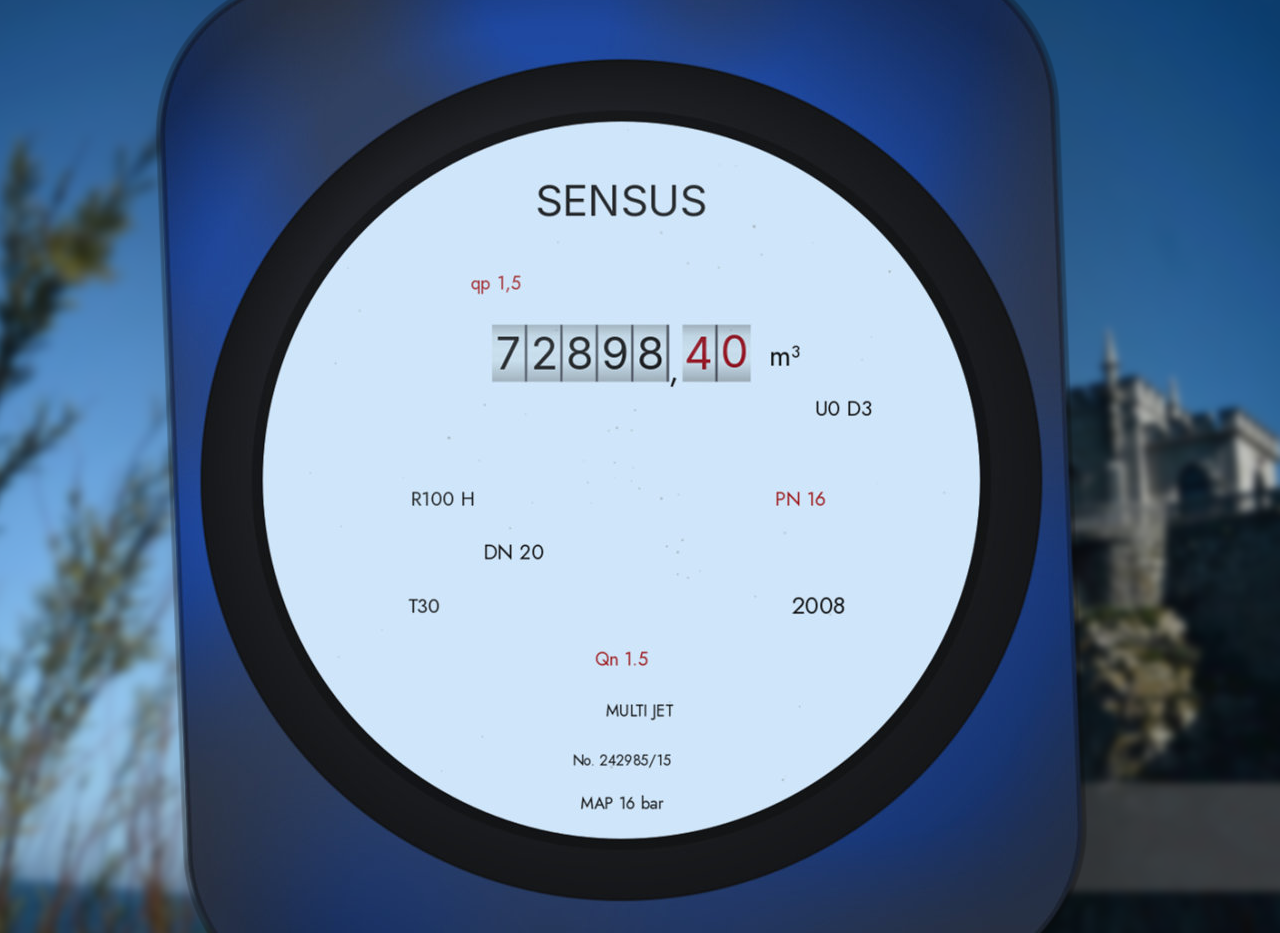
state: 72898.40 m³
